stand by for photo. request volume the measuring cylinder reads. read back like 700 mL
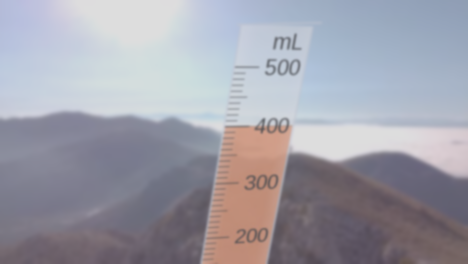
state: 400 mL
